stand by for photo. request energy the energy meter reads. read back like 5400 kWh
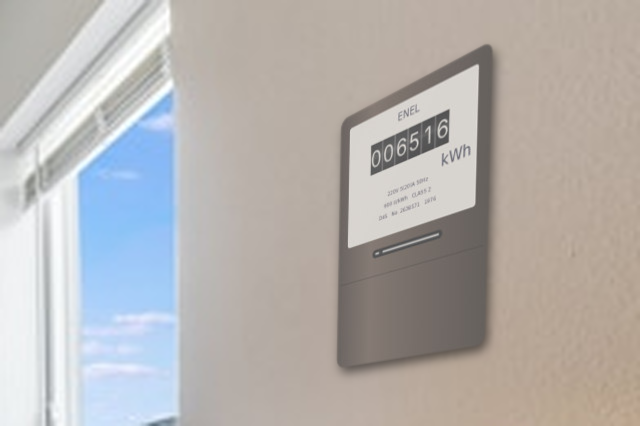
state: 6516 kWh
